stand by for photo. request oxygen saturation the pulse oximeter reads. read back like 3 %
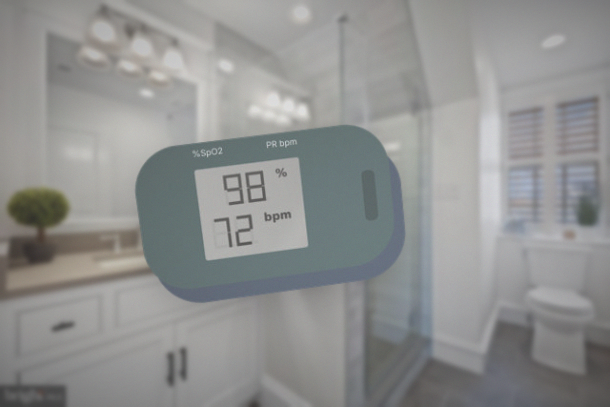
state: 98 %
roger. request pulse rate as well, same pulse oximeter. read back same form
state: 72 bpm
